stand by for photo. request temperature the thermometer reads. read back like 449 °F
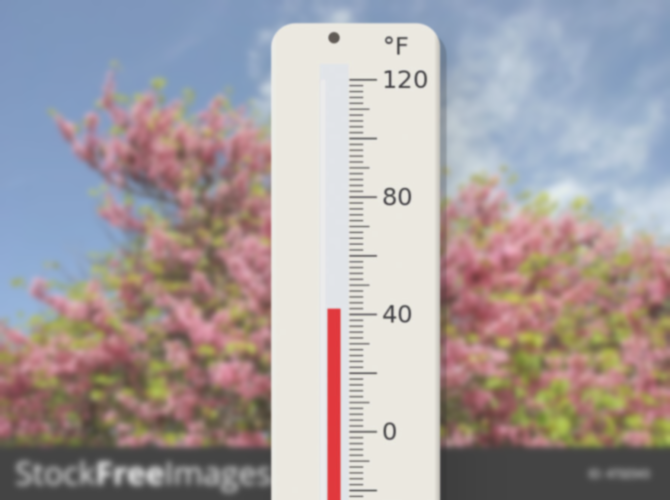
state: 42 °F
